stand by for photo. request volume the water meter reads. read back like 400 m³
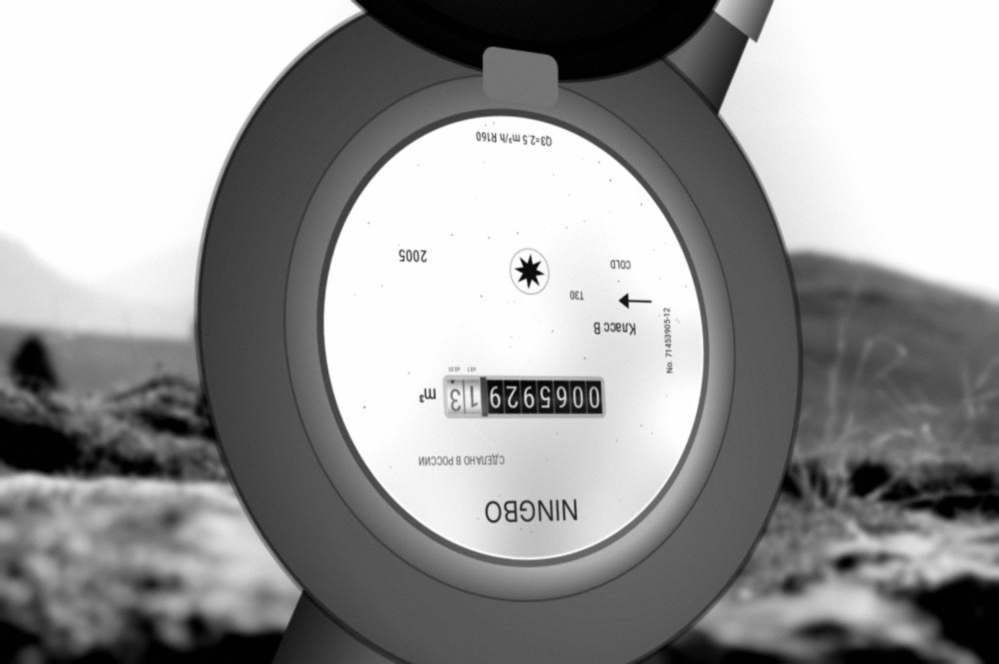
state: 65929.13 m³
